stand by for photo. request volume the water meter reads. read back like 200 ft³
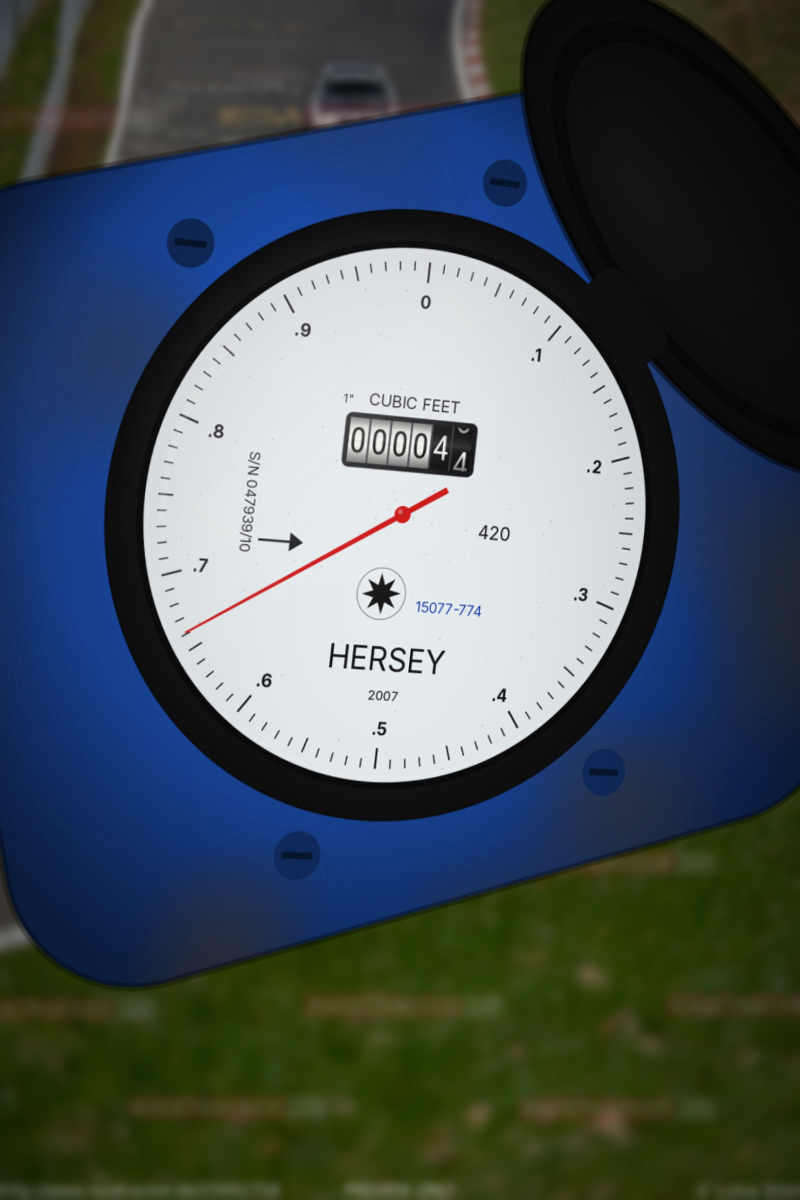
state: 43.66 ft³
